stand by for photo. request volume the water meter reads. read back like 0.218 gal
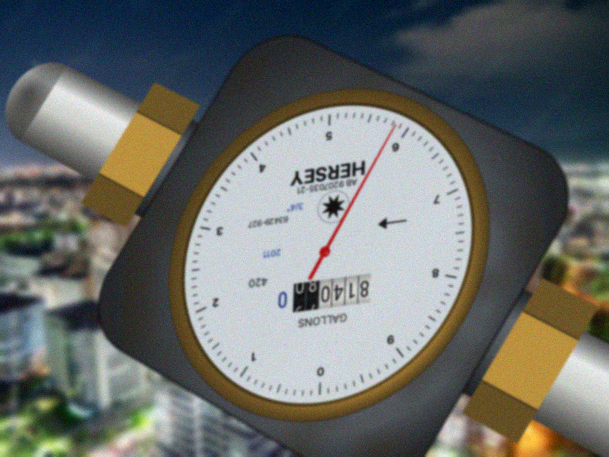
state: 8140795.8 gal
